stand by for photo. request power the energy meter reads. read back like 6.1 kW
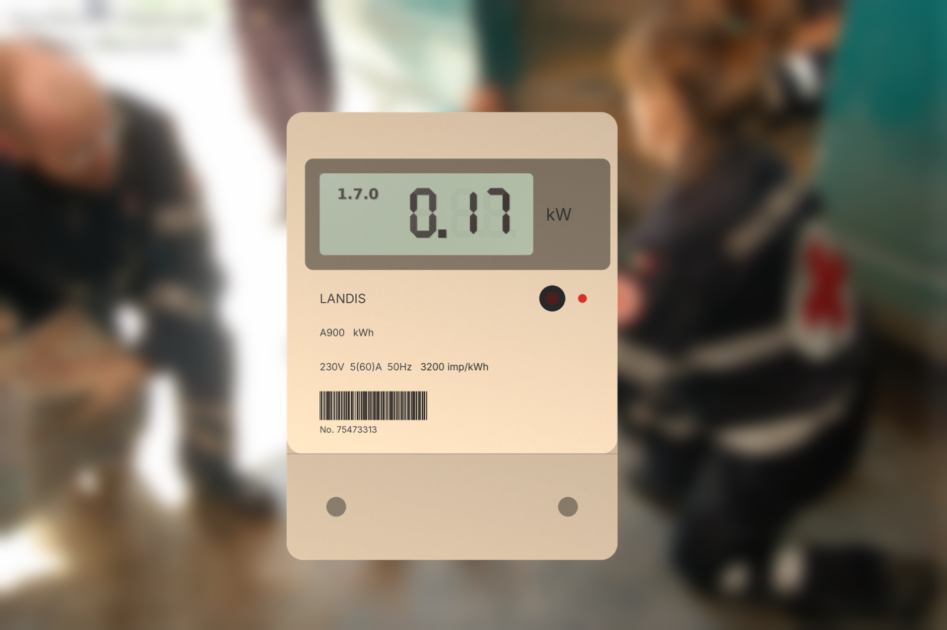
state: 0.17 kW
